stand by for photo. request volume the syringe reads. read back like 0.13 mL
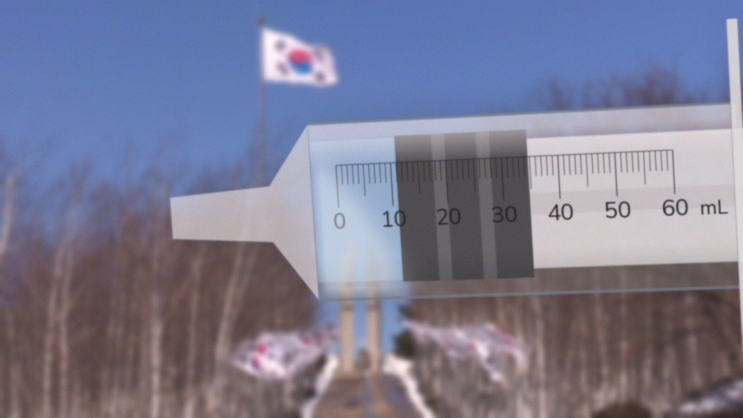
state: 11 mL
